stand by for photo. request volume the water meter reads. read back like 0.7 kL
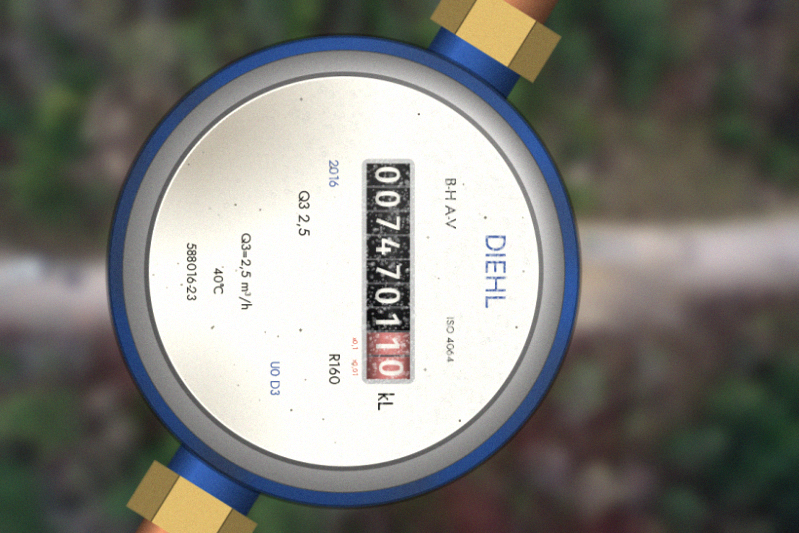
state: 74701.10 kL
